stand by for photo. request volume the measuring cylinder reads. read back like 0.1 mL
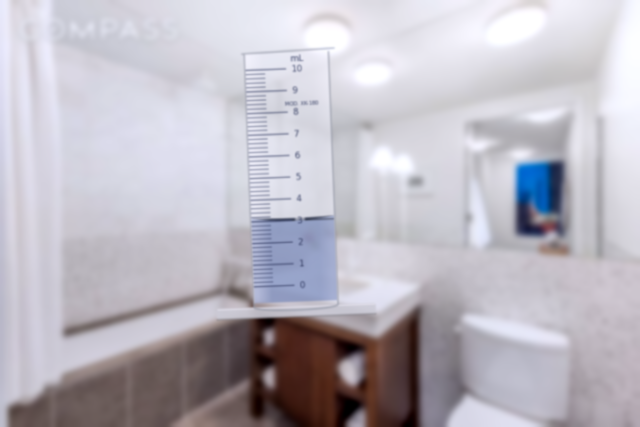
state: 3 mL
